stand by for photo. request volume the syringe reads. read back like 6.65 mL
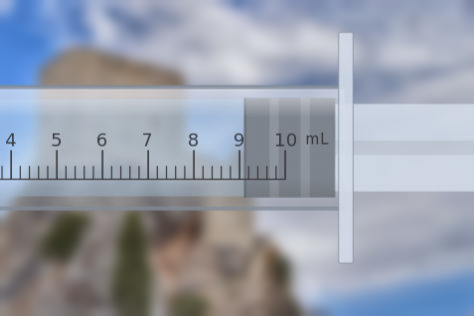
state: 9.1 mL
